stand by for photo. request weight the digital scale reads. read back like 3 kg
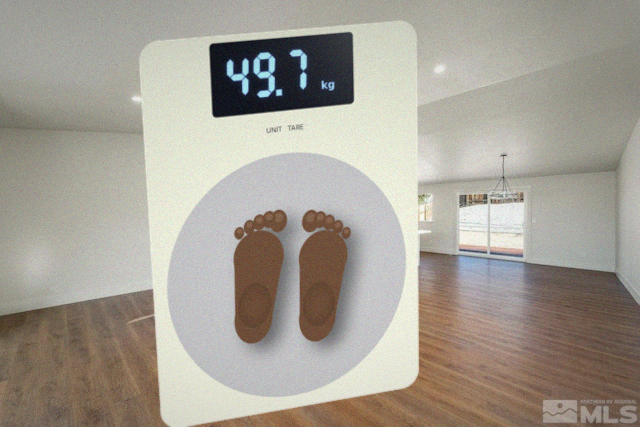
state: 49.7 kg
